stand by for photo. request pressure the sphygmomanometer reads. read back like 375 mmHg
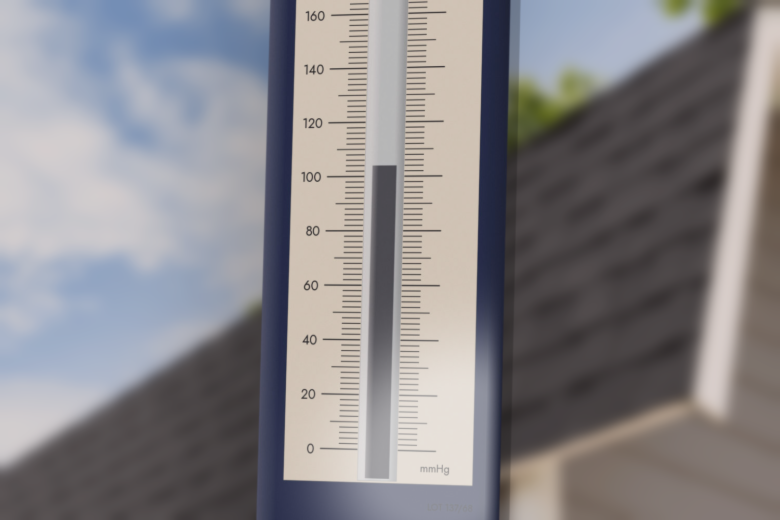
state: 104 mmHg
